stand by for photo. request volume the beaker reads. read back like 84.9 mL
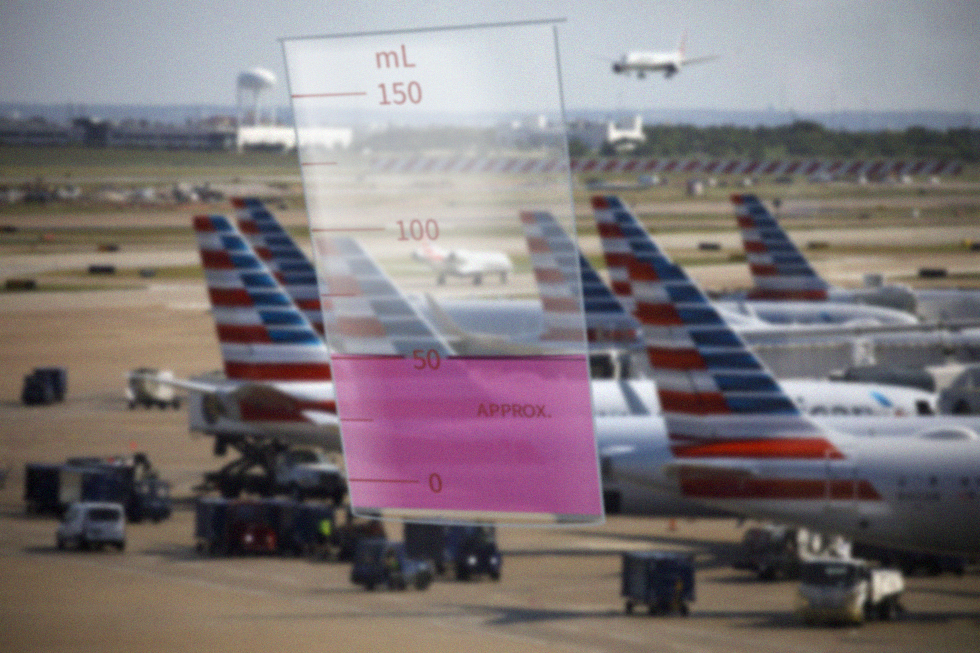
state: 50 mL
